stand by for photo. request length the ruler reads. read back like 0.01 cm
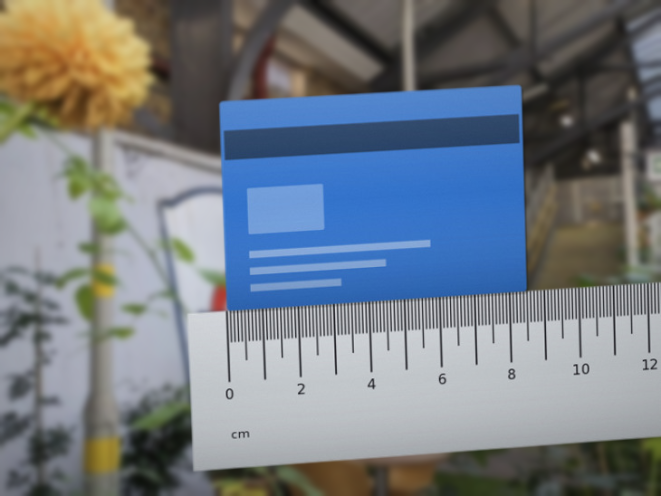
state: 8.5 cm
